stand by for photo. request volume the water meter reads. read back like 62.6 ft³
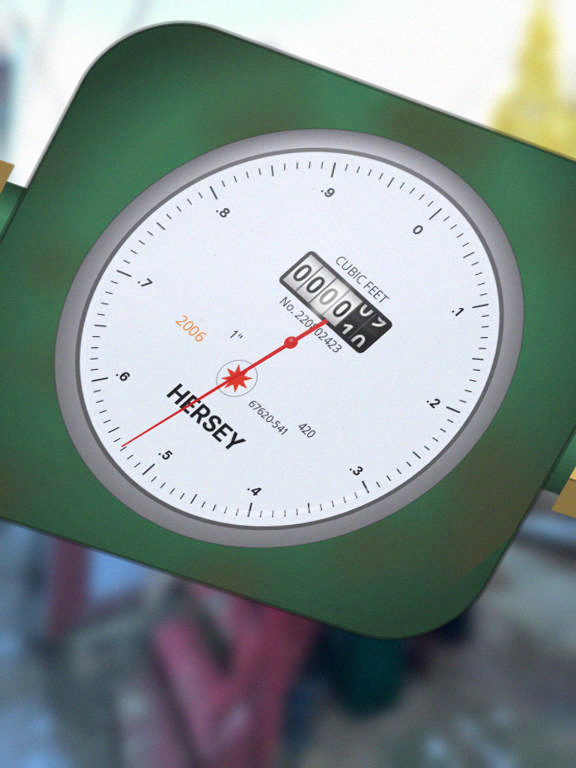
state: 9.53 ft³
